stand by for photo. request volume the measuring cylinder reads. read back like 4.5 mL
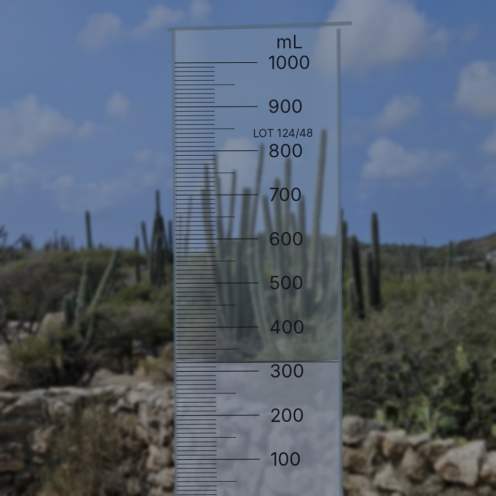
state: 320 mL
